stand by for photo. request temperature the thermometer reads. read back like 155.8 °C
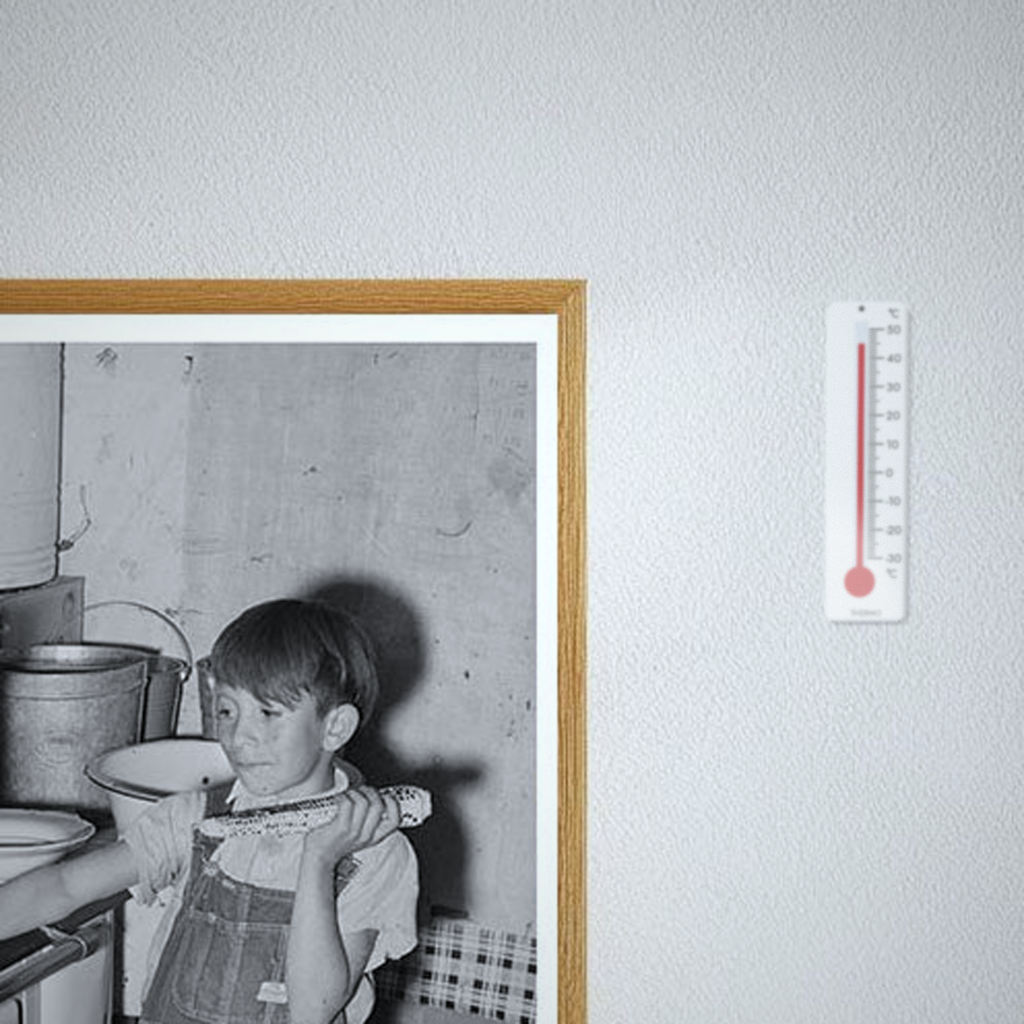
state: 45 °C
